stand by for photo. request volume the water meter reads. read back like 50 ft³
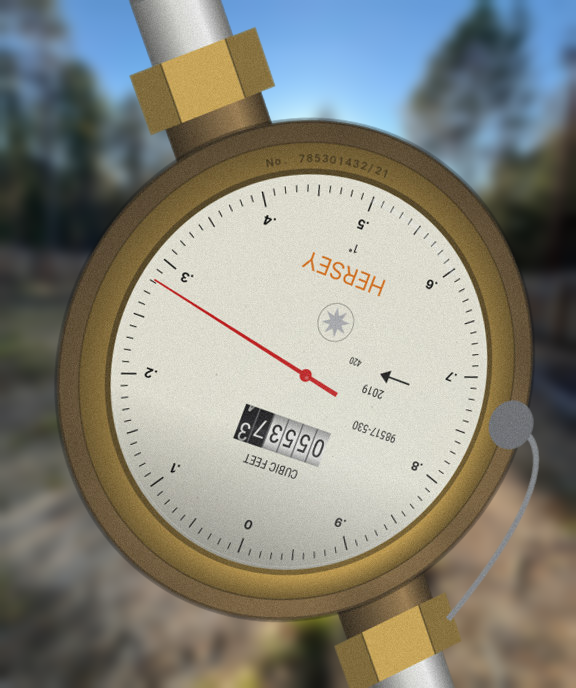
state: 55373.28 ft³
